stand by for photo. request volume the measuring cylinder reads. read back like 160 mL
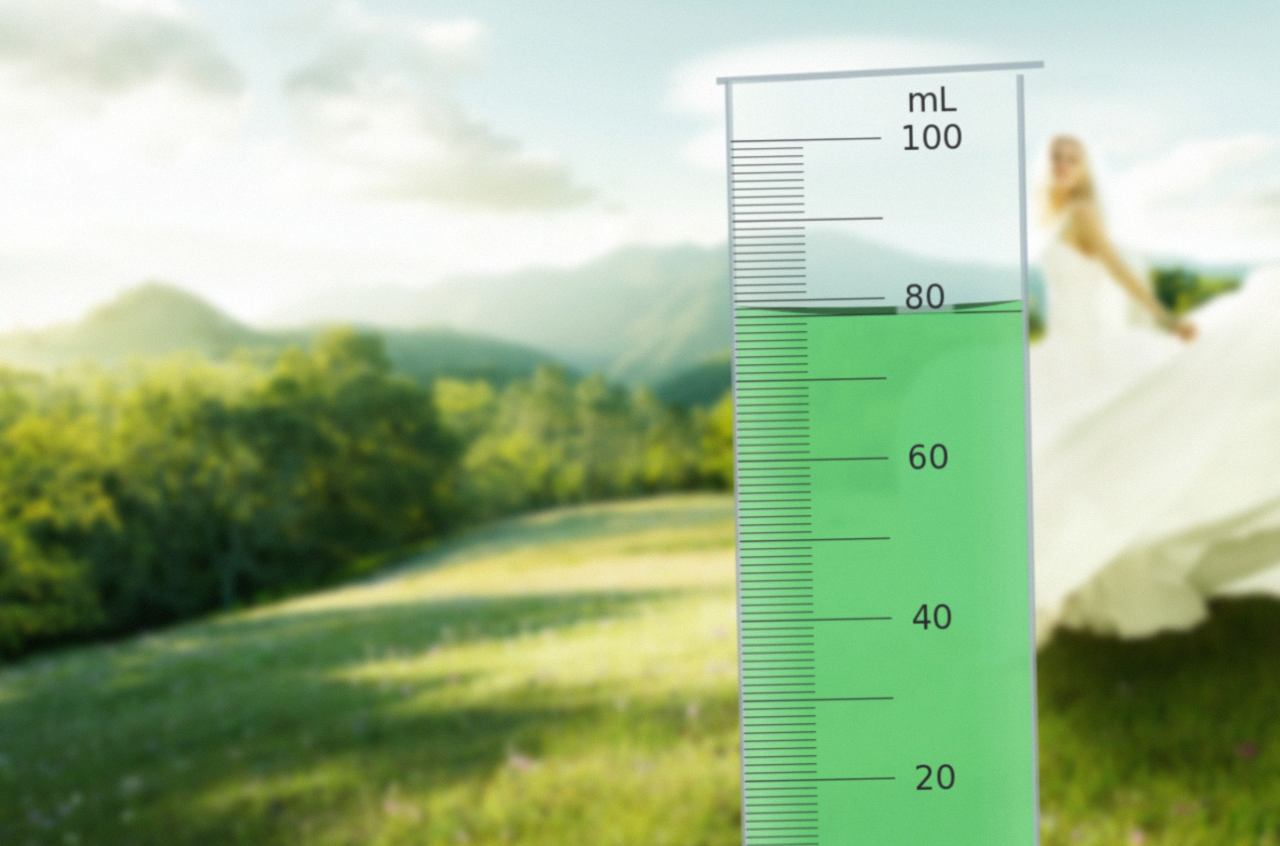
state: 78 mL
